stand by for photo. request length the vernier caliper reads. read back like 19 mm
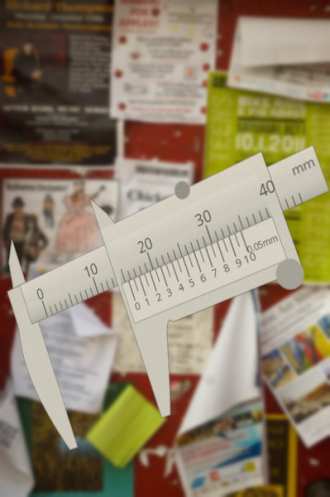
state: 15.6 mm
